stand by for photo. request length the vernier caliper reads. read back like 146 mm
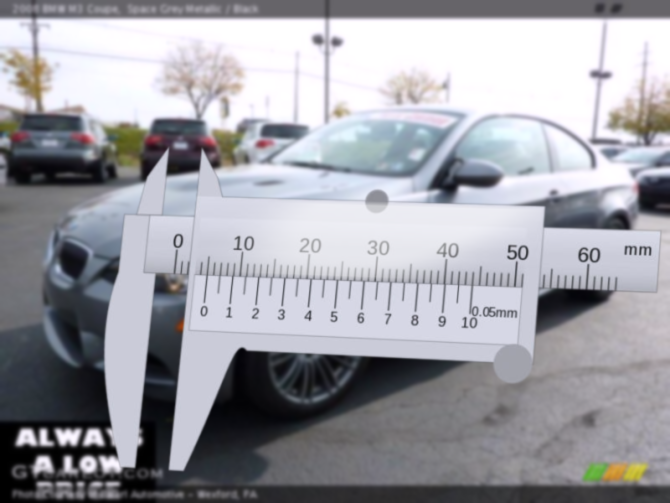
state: 5.0 mm
